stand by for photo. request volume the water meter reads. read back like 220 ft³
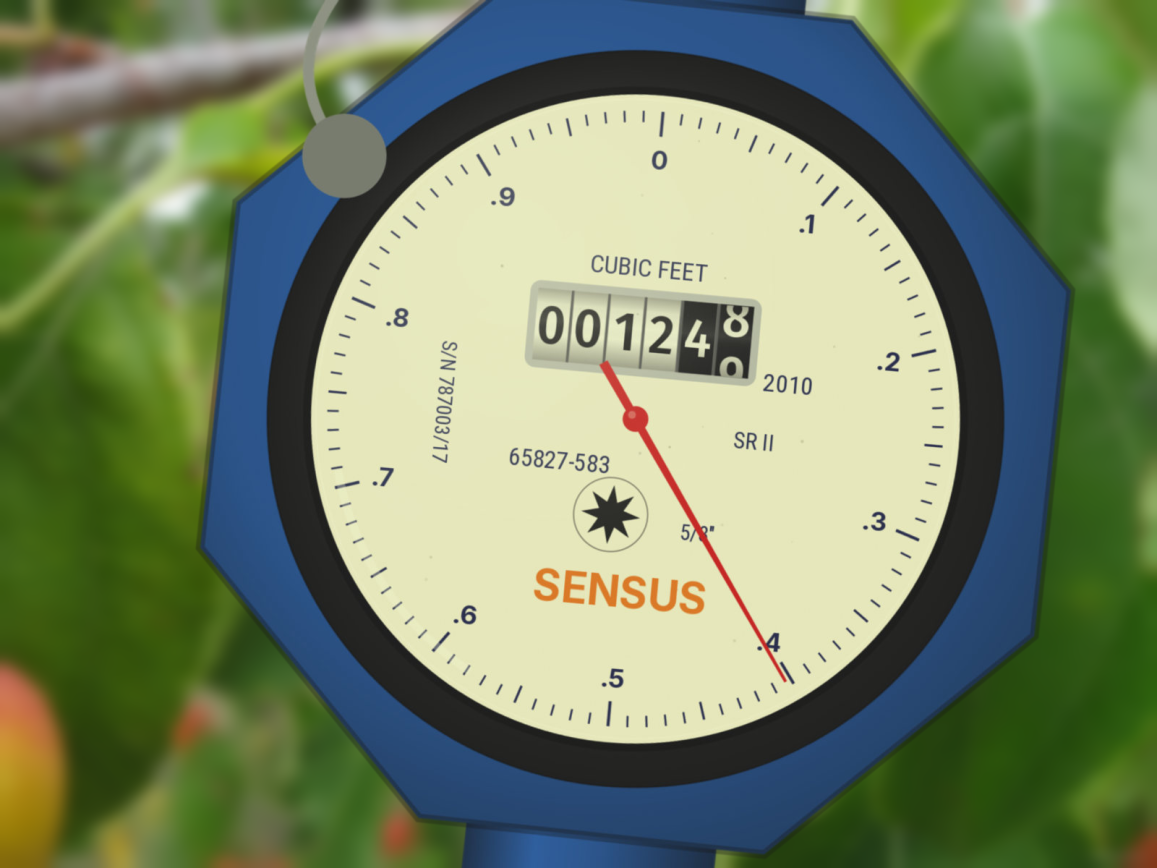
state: 1248.40 ft³
